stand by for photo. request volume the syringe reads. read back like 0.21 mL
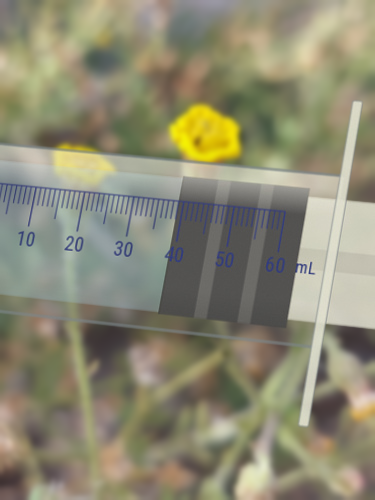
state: 39 mL
